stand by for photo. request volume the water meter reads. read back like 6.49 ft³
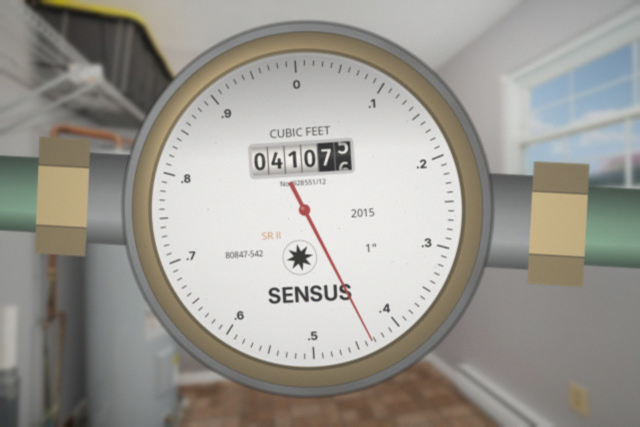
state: 41075.43 ft³
